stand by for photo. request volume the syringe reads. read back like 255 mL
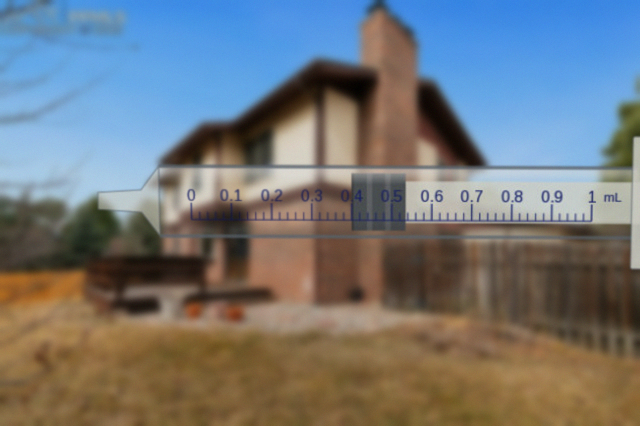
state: 0.4 mL
